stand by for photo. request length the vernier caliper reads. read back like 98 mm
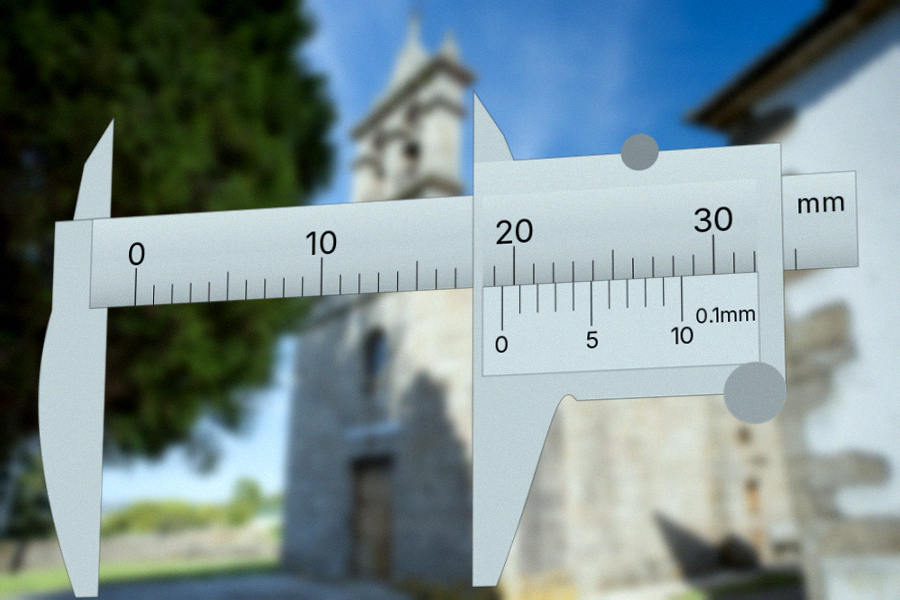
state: 19.4 mm
